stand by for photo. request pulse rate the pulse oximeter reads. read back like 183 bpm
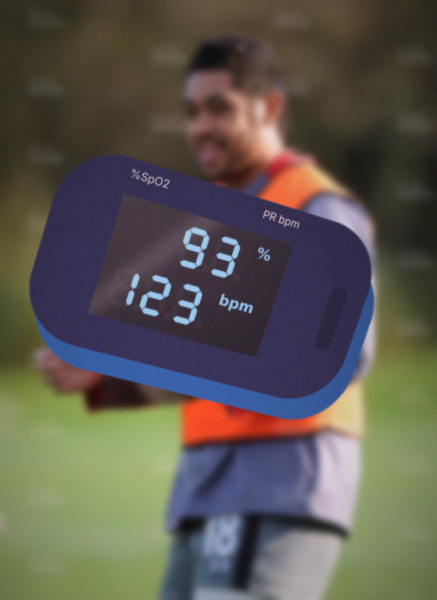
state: 123 bpm
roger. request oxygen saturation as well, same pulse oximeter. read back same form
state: 93 %
